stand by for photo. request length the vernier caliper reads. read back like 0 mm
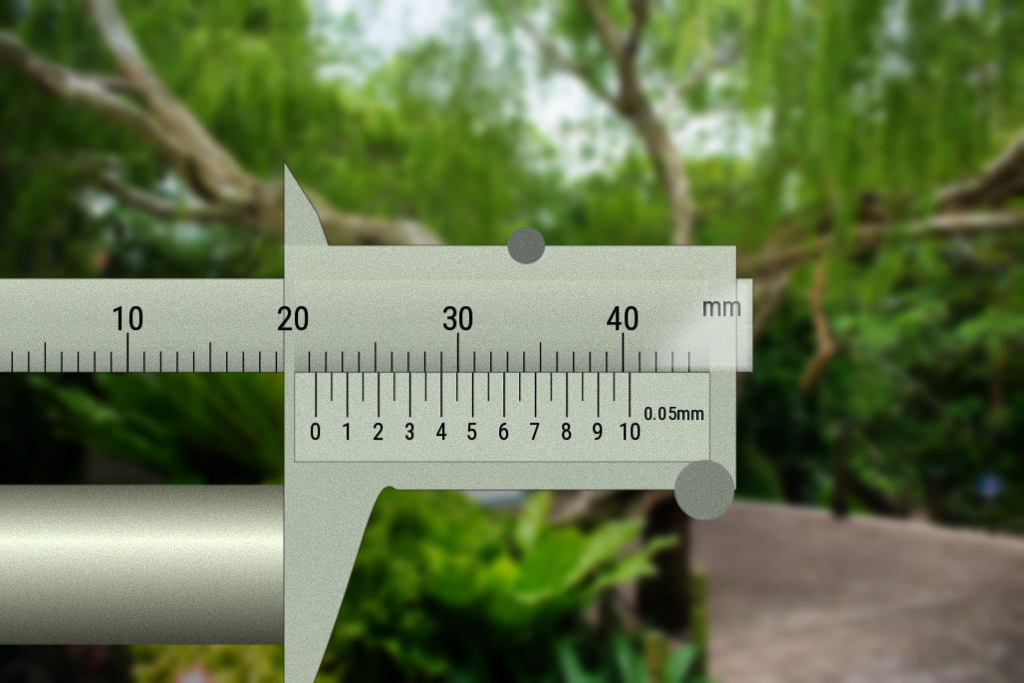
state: 21.4 mm
